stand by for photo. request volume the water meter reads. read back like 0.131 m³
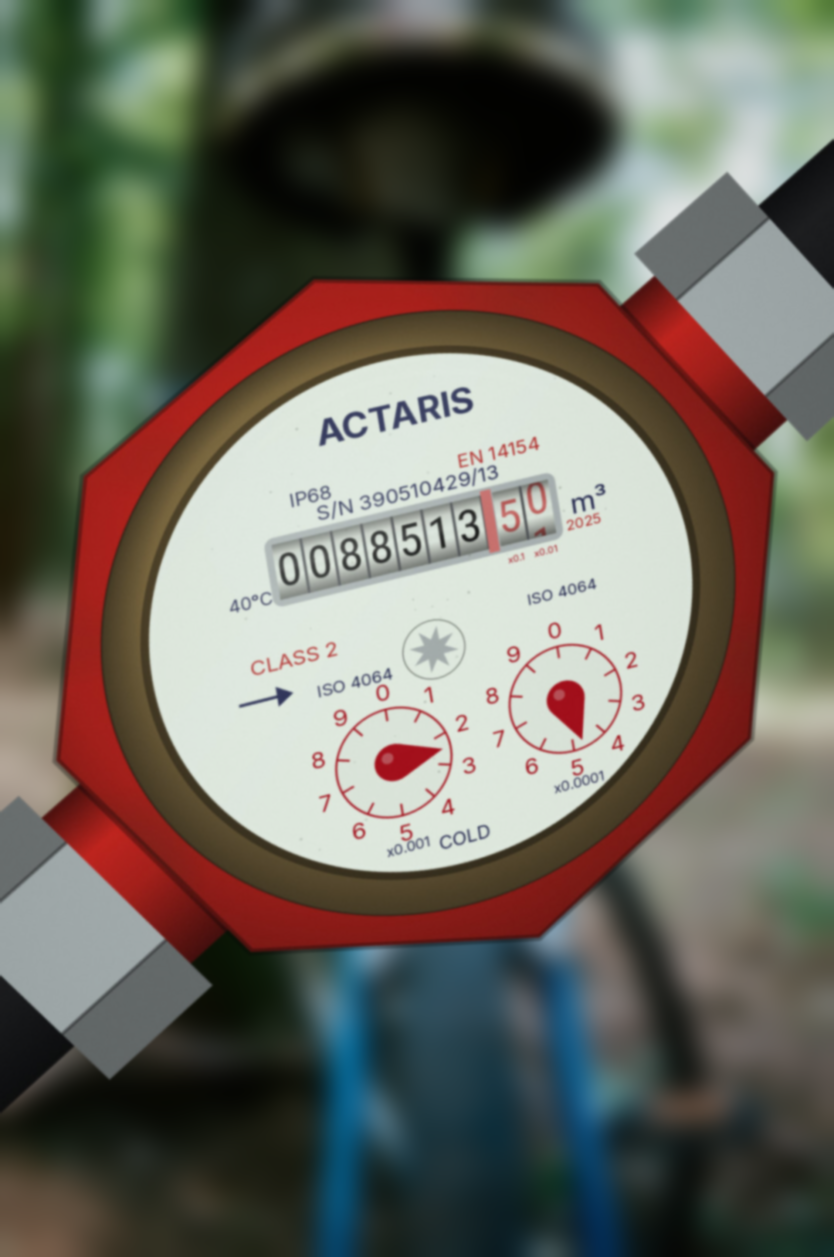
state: 88513.5024 m³
